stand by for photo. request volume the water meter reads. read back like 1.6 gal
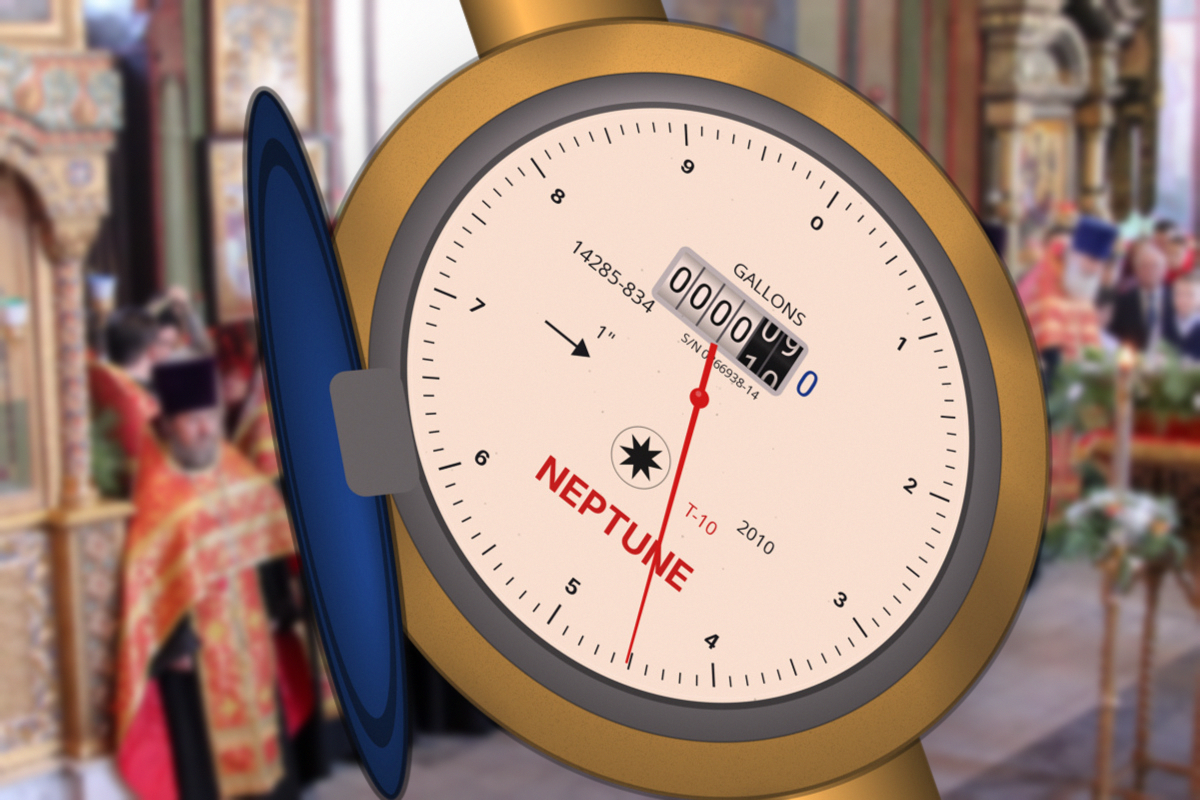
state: 94.5 gal
